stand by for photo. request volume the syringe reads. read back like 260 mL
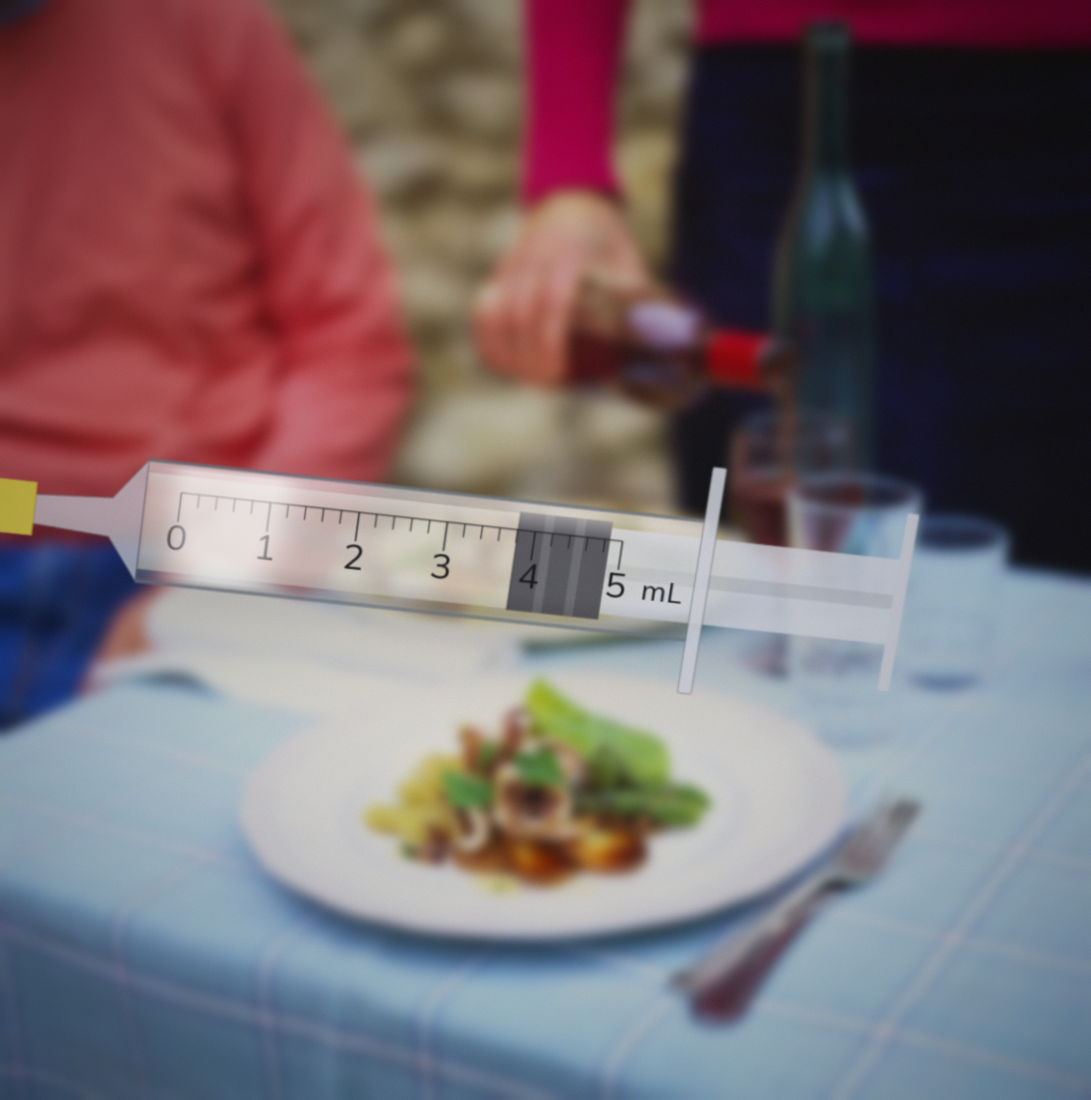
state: 3.8 mL
